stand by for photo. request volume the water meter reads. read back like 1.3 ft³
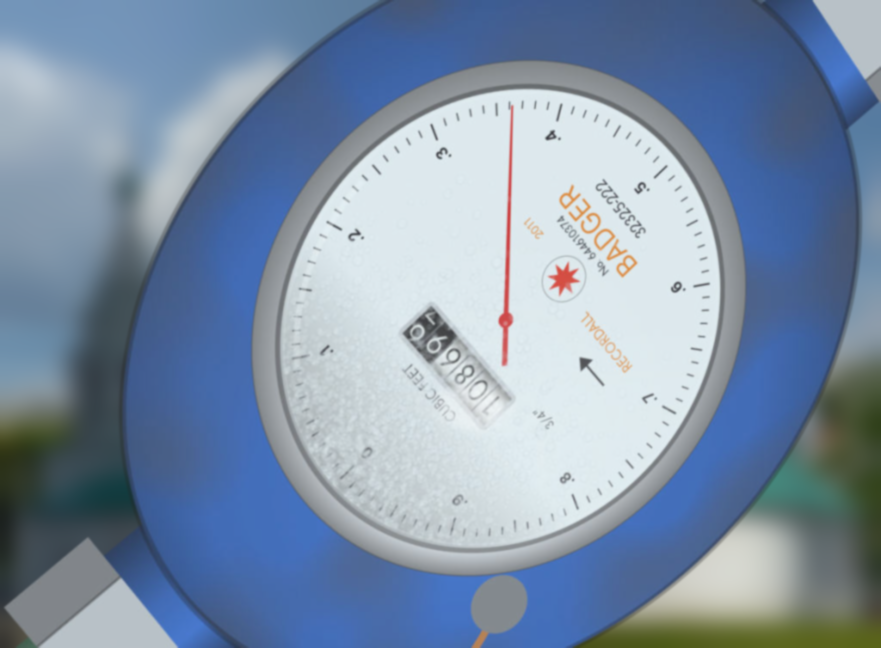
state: 108696.36 ft³
